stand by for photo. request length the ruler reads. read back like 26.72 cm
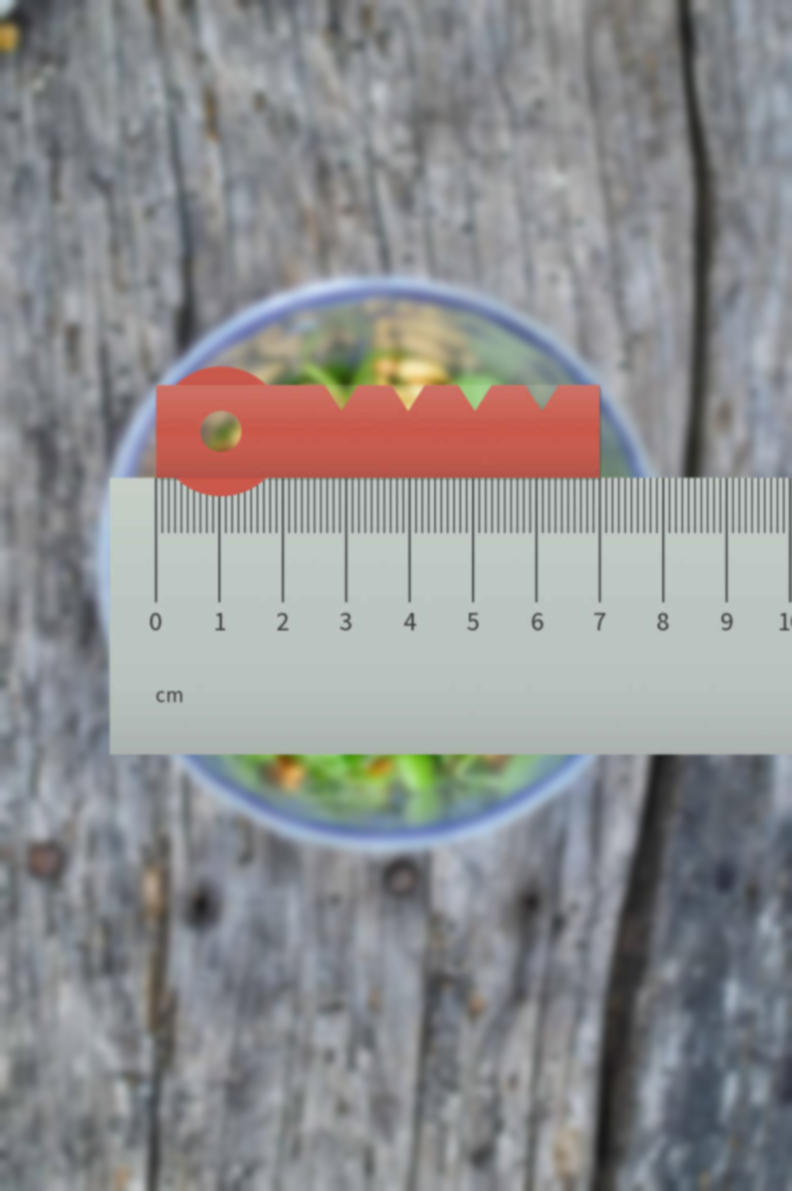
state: 7 cm
